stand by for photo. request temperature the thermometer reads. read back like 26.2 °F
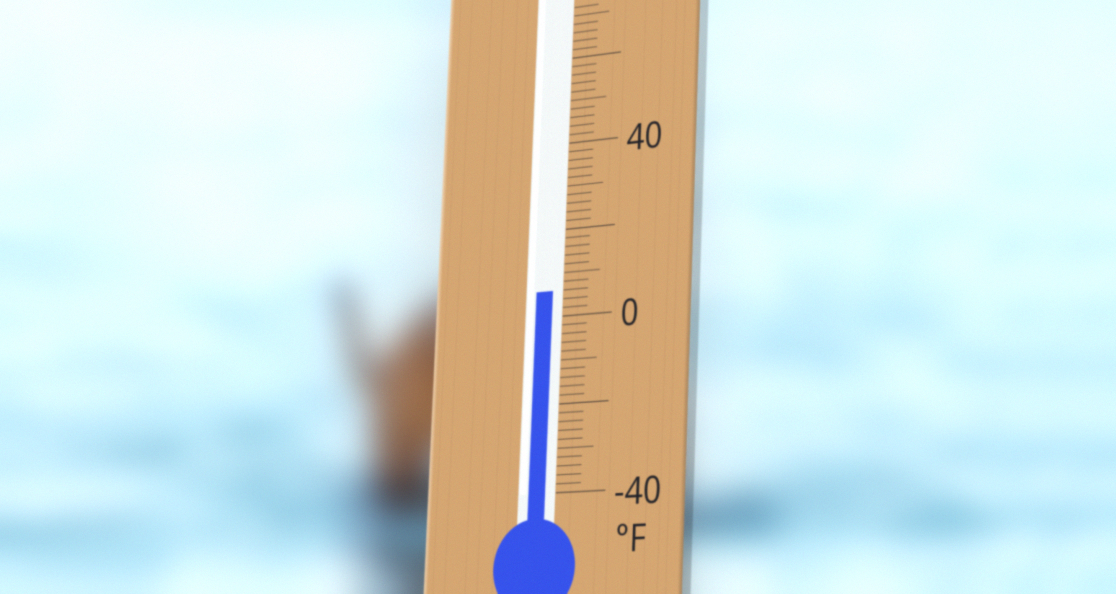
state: 6 °F
